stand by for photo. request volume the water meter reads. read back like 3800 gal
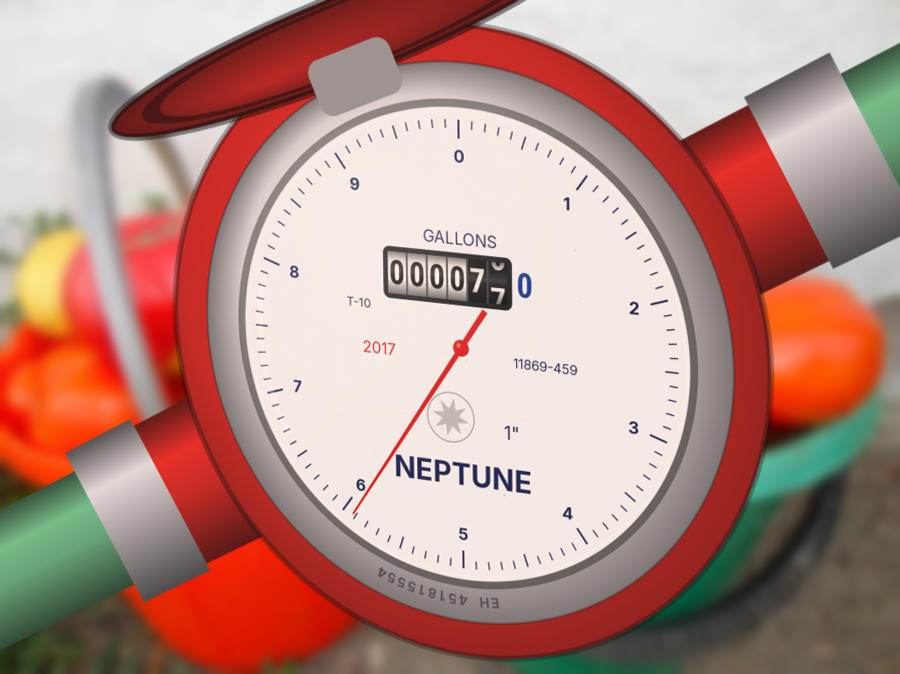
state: 765.9 gal
